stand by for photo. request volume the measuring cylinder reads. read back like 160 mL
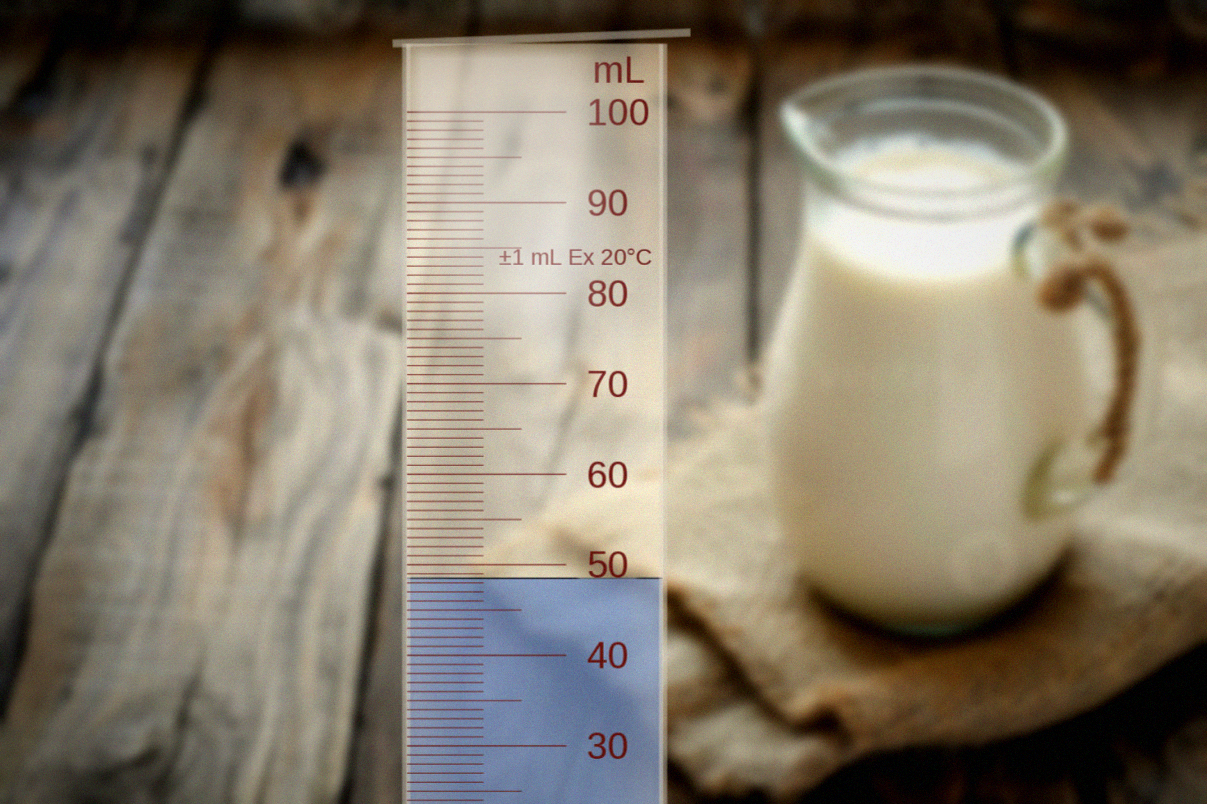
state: 48.5 mL
